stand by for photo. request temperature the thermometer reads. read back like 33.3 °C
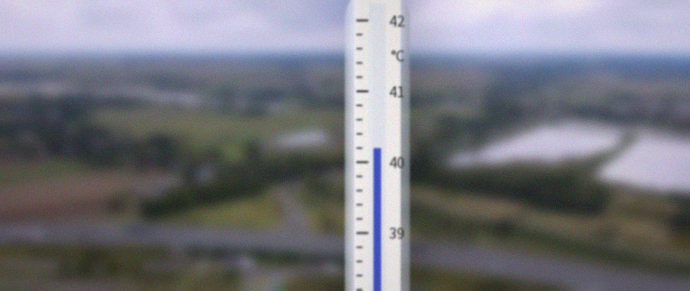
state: 40.2 °C
